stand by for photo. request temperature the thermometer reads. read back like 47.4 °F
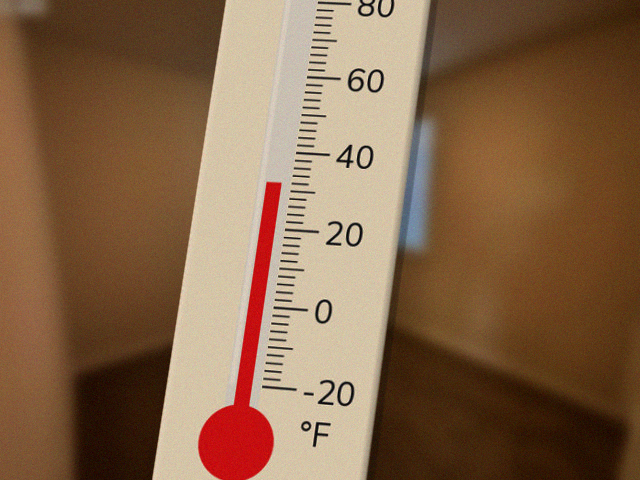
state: 32 °F
